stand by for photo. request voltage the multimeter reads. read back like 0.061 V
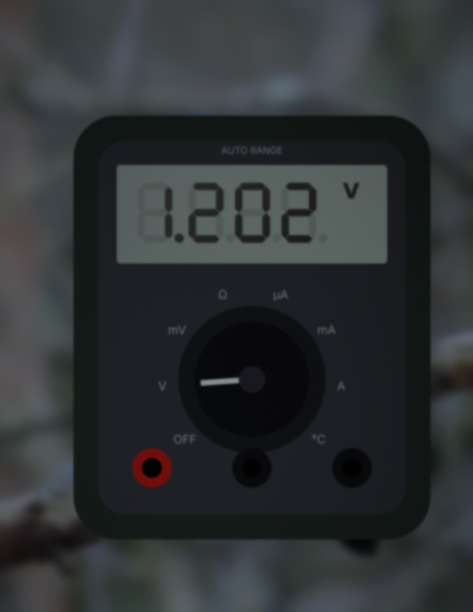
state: 1.202 V
